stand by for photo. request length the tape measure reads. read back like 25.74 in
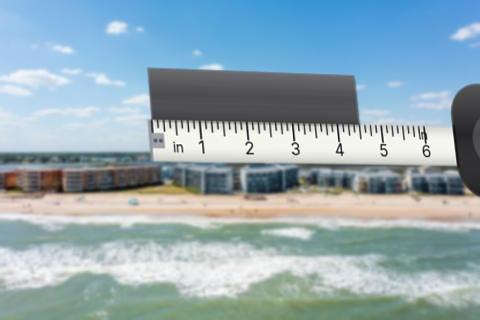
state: 4.5 in
